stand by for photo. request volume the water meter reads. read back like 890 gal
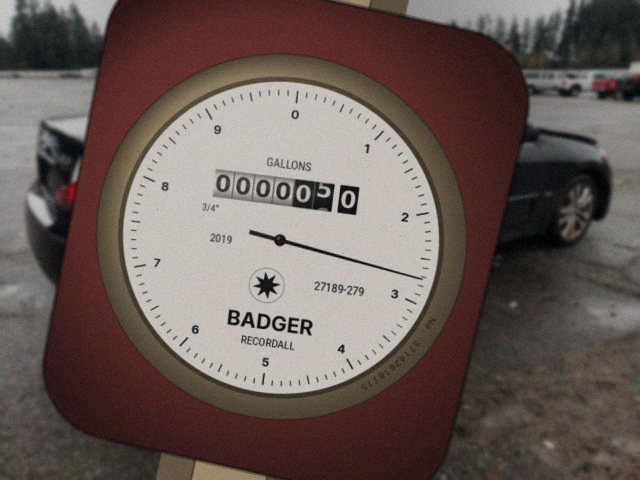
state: 52.7 gal
